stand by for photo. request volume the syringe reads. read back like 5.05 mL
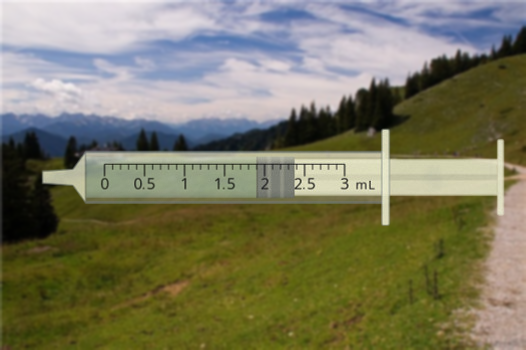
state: 1.9 mL
